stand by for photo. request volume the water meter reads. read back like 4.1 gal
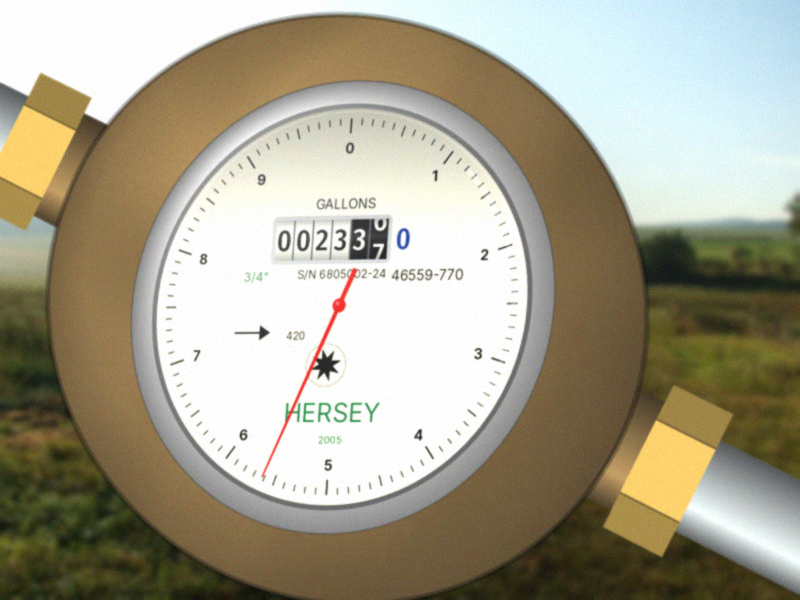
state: 23365.6 gal
